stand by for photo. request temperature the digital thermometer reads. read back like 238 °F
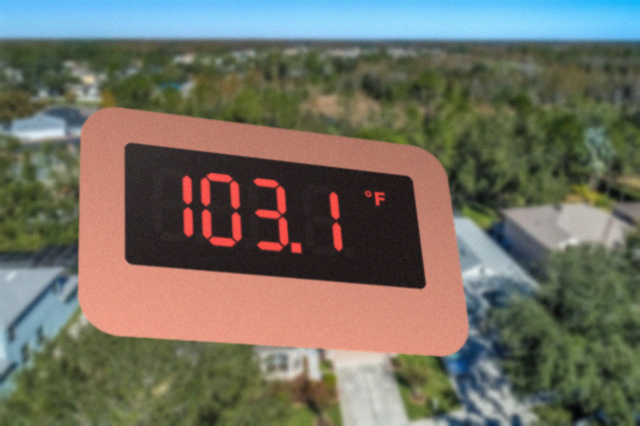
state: 103.1 °F
